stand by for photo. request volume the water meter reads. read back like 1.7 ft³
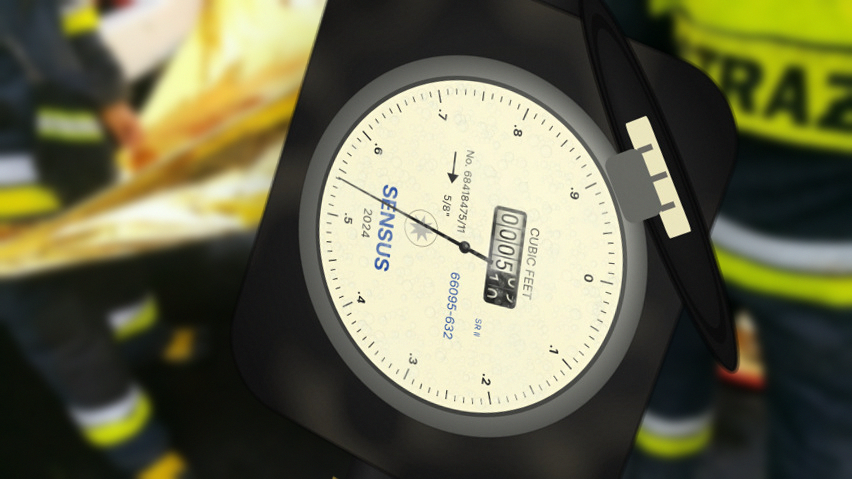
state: 509.54 ft³
